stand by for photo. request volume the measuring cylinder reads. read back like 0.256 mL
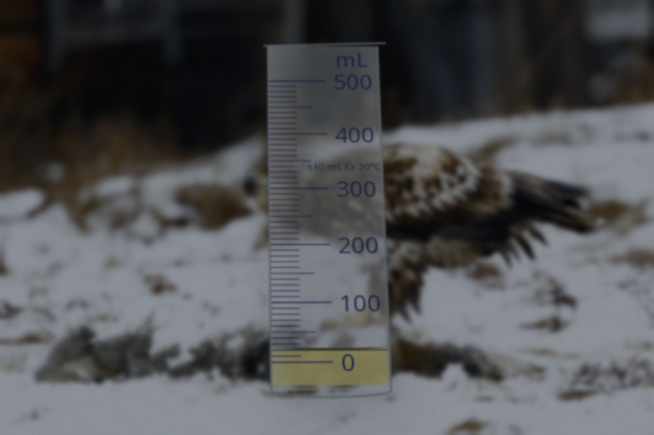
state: 20 mL
